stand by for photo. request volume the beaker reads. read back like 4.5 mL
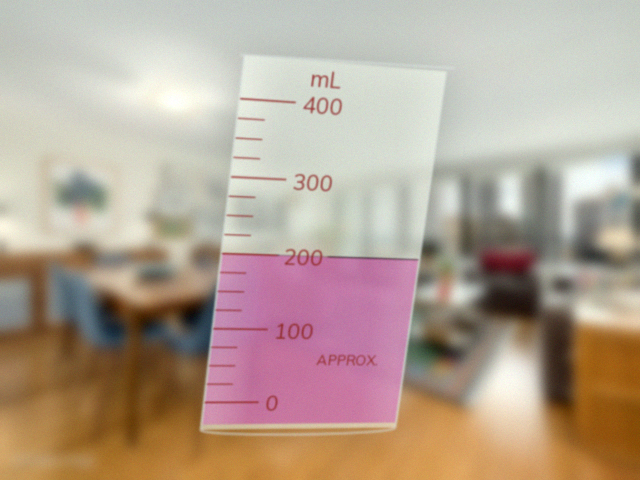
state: 200 mL
